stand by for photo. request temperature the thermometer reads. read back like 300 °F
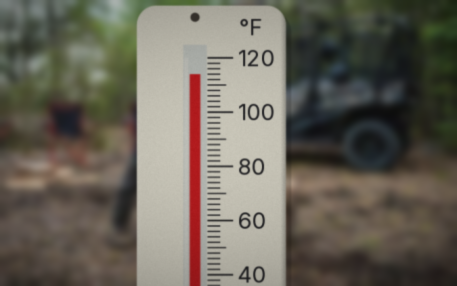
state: 114 °F
